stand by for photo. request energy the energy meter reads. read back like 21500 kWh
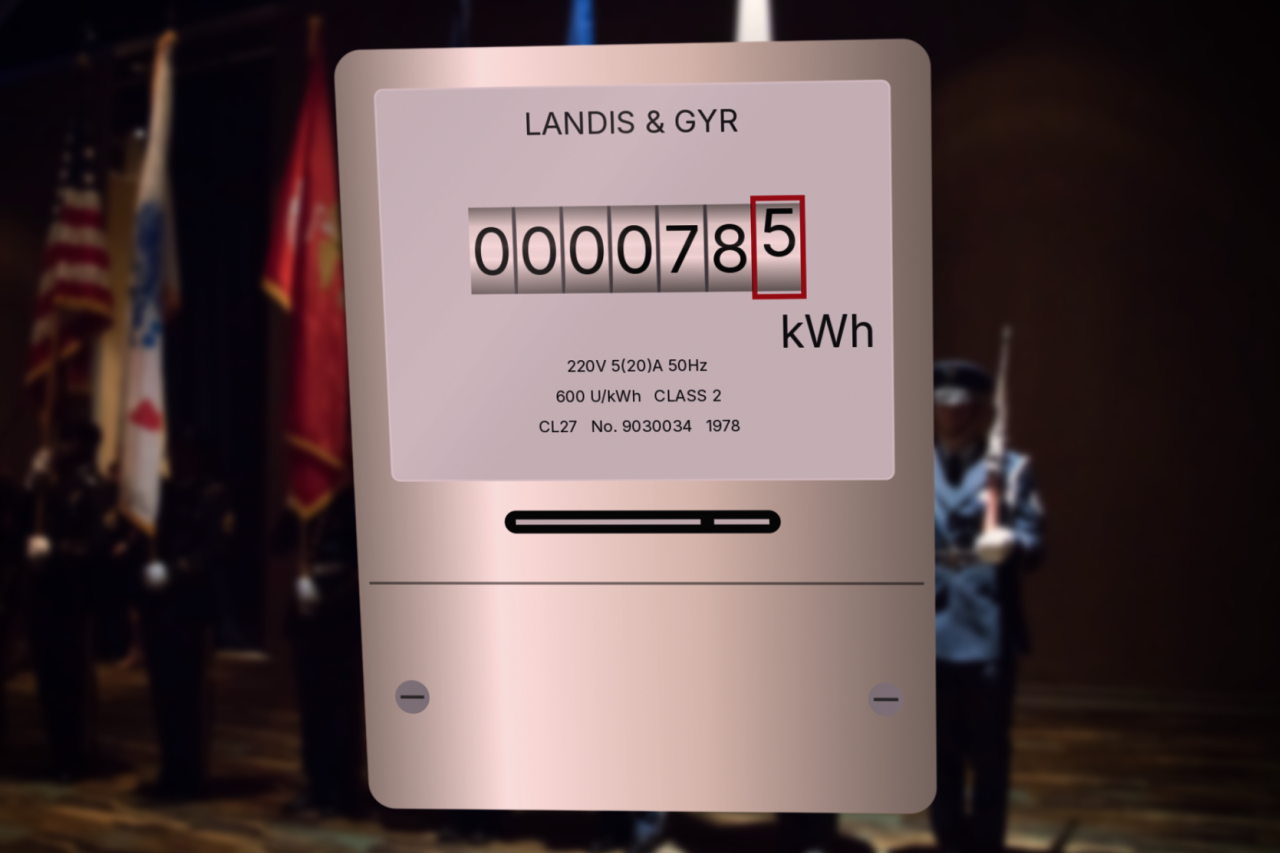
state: 78.5 kWh
